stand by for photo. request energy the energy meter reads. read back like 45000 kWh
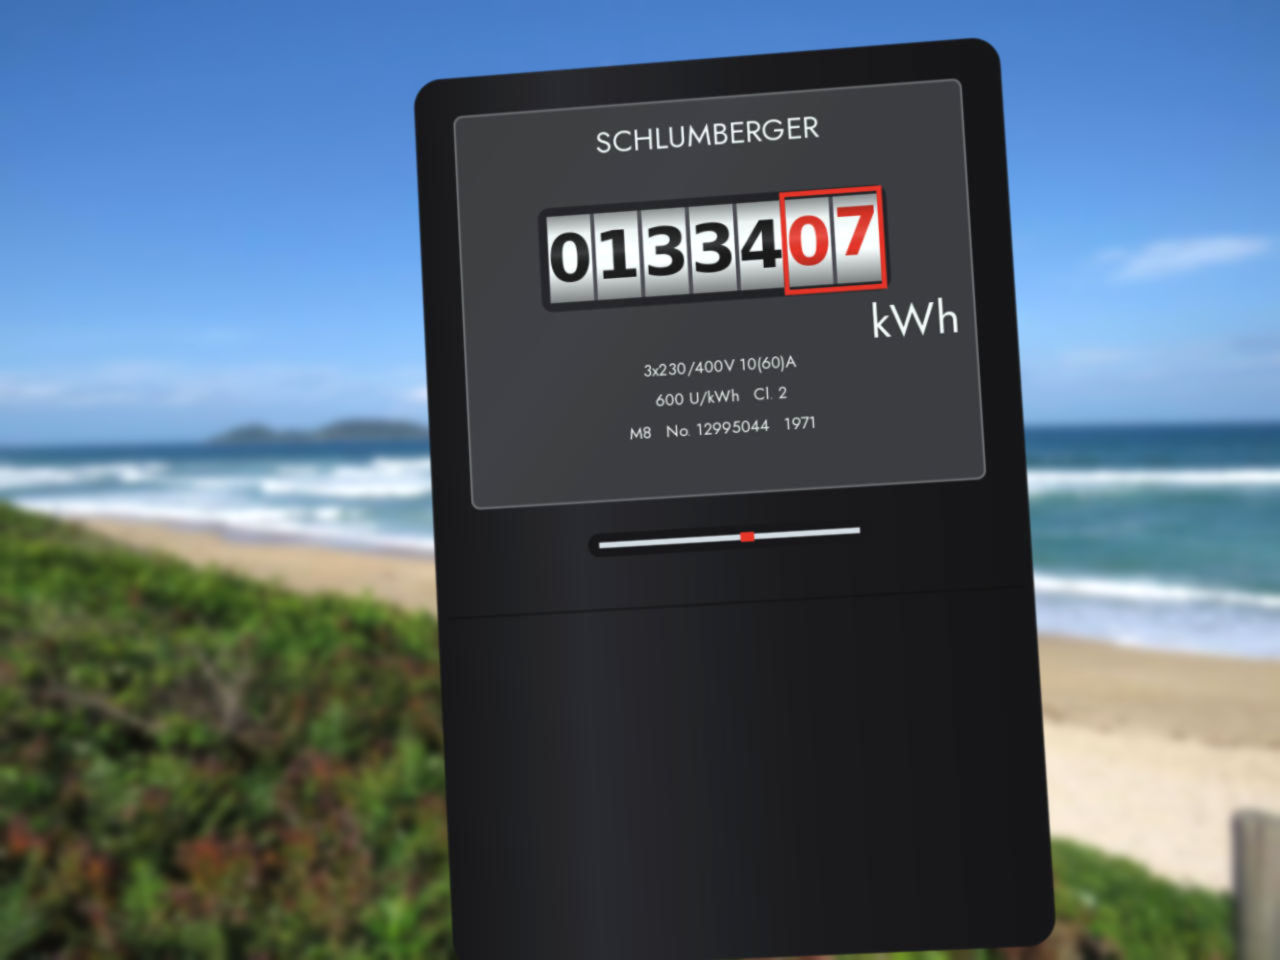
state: 1334.07 kWh
